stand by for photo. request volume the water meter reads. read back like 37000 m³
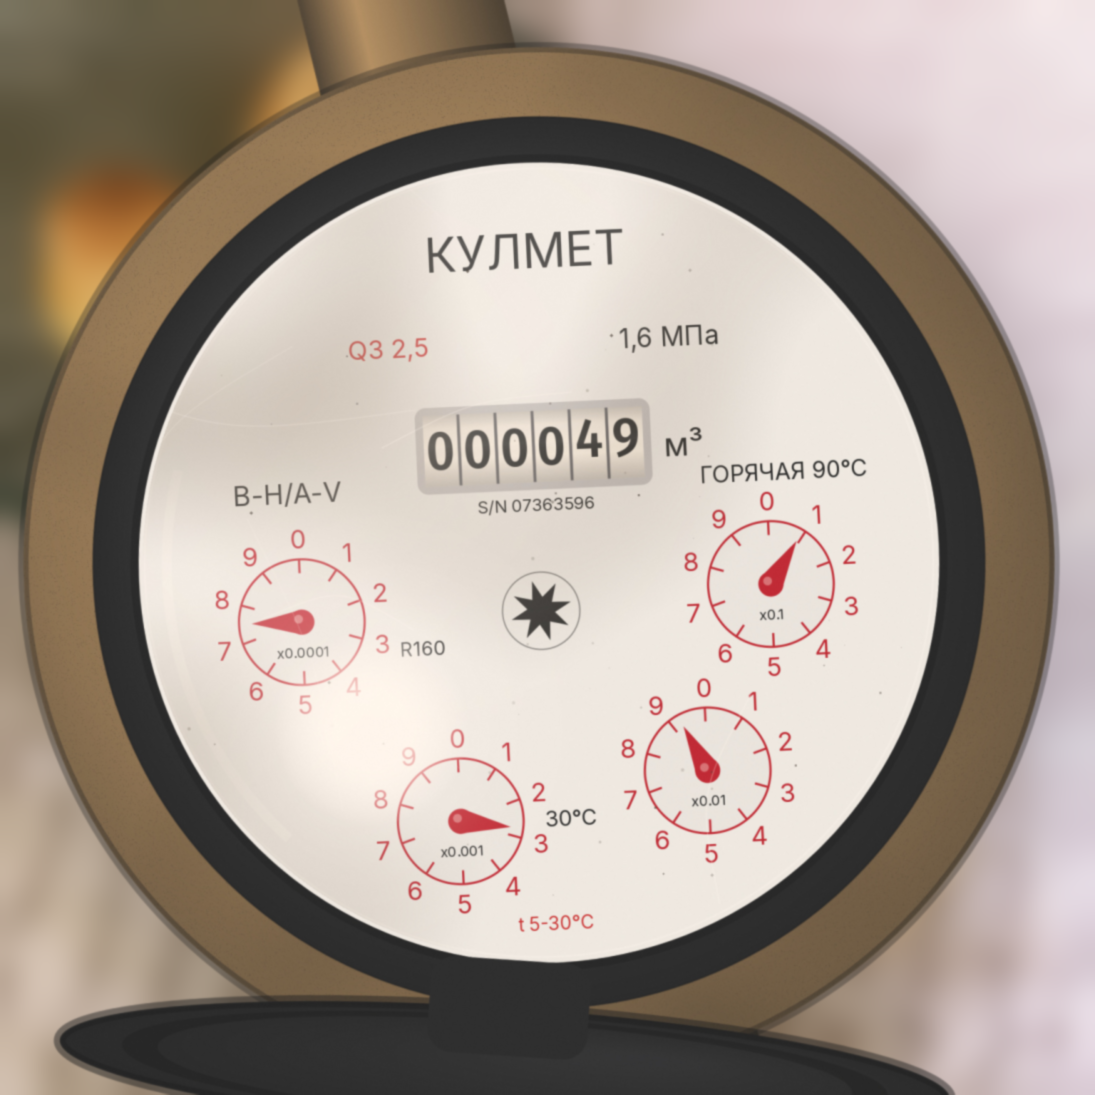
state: 49.0927 m³
